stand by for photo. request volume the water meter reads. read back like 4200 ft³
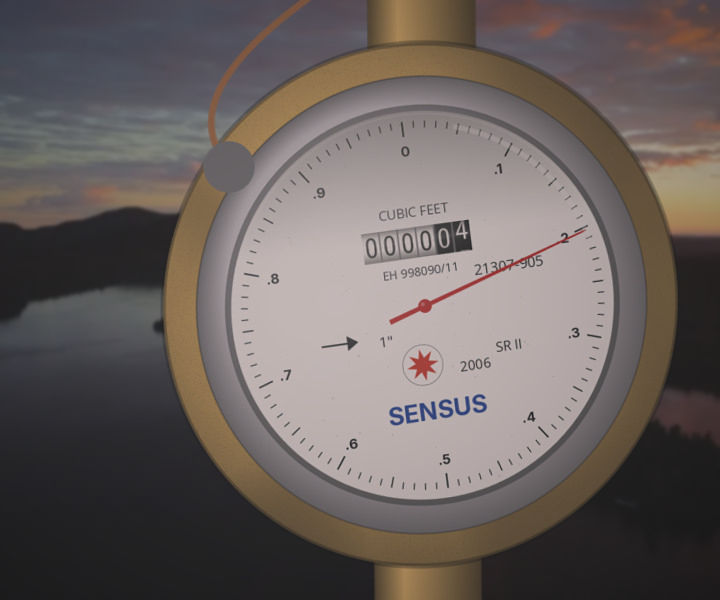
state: 4.20 ft³
